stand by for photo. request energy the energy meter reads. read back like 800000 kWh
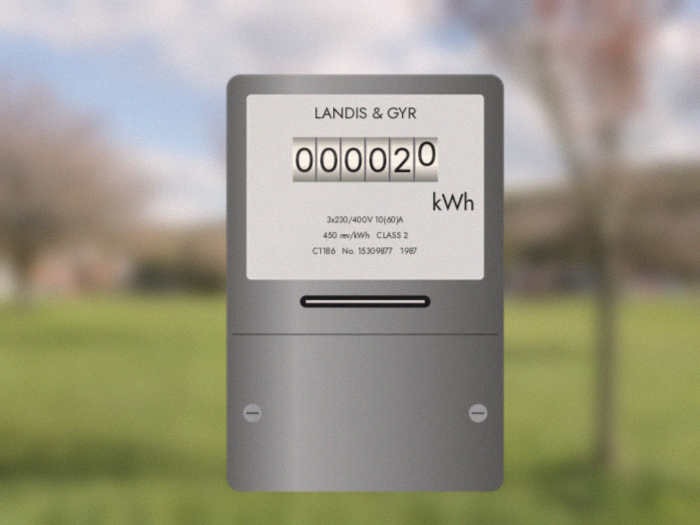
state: 20 kWh
